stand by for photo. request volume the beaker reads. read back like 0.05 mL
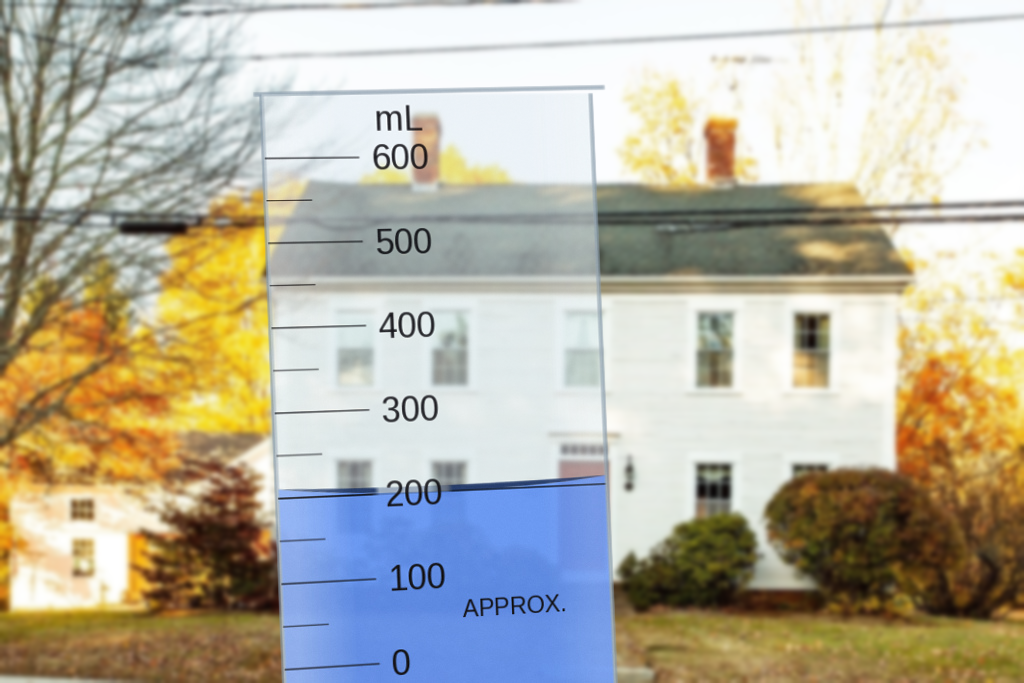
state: 200 mL
